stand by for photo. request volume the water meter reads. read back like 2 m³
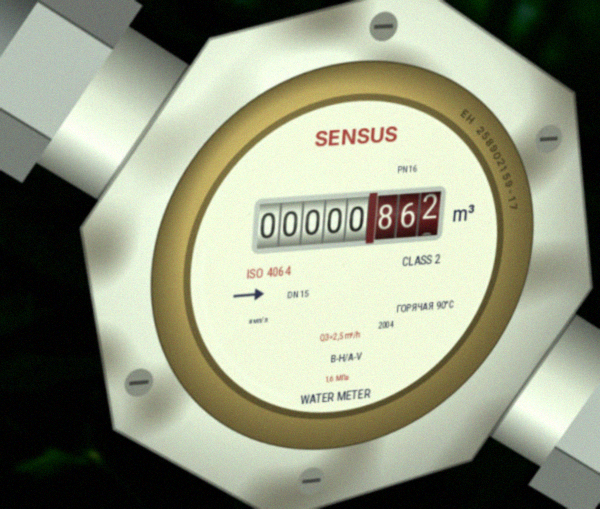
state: 0.862 m³
